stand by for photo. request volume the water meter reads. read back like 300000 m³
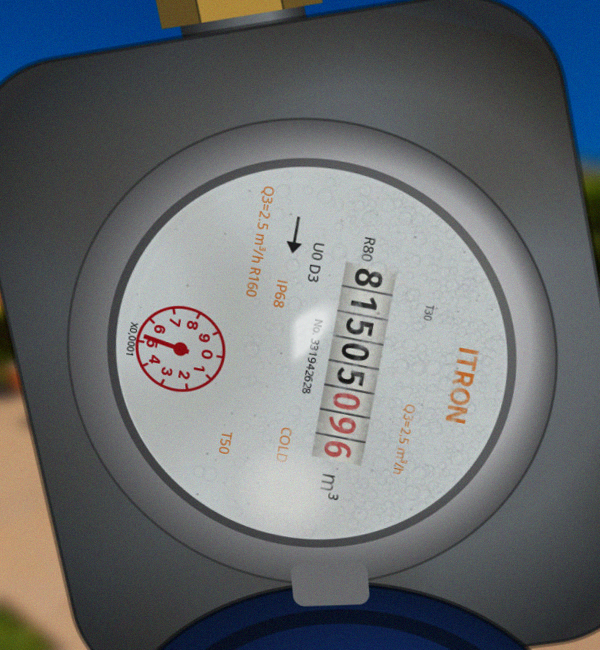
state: 81505.0965 m³
